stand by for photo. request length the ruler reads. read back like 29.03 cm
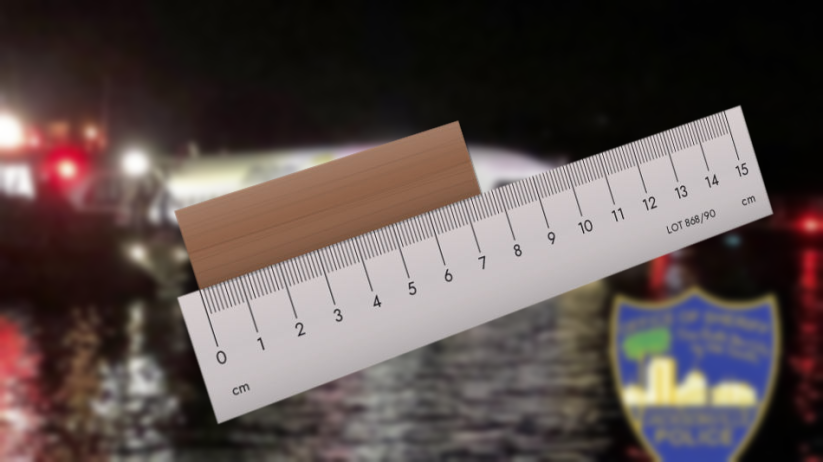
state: 7.5 cm
